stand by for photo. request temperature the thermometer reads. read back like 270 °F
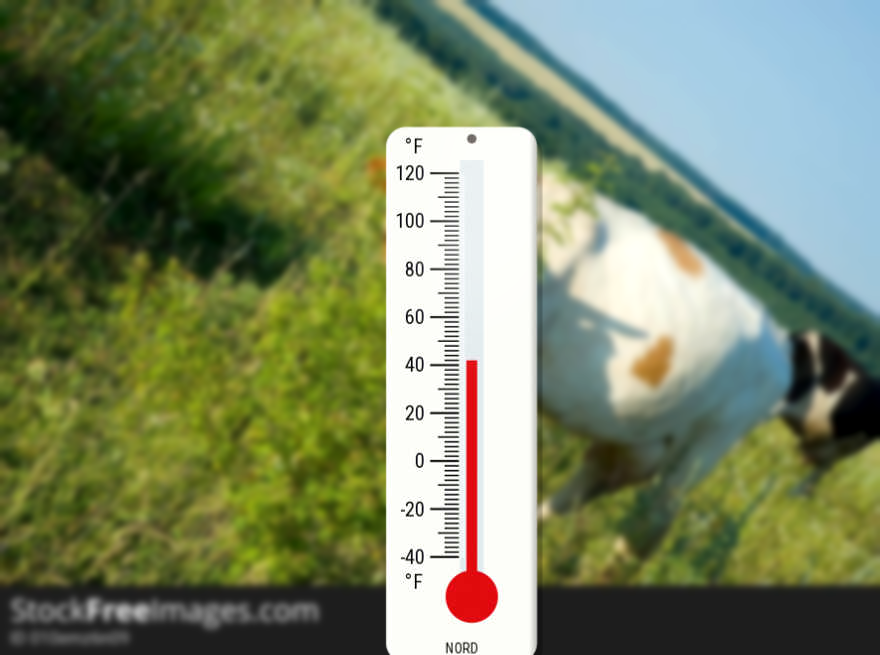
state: 42 °F
